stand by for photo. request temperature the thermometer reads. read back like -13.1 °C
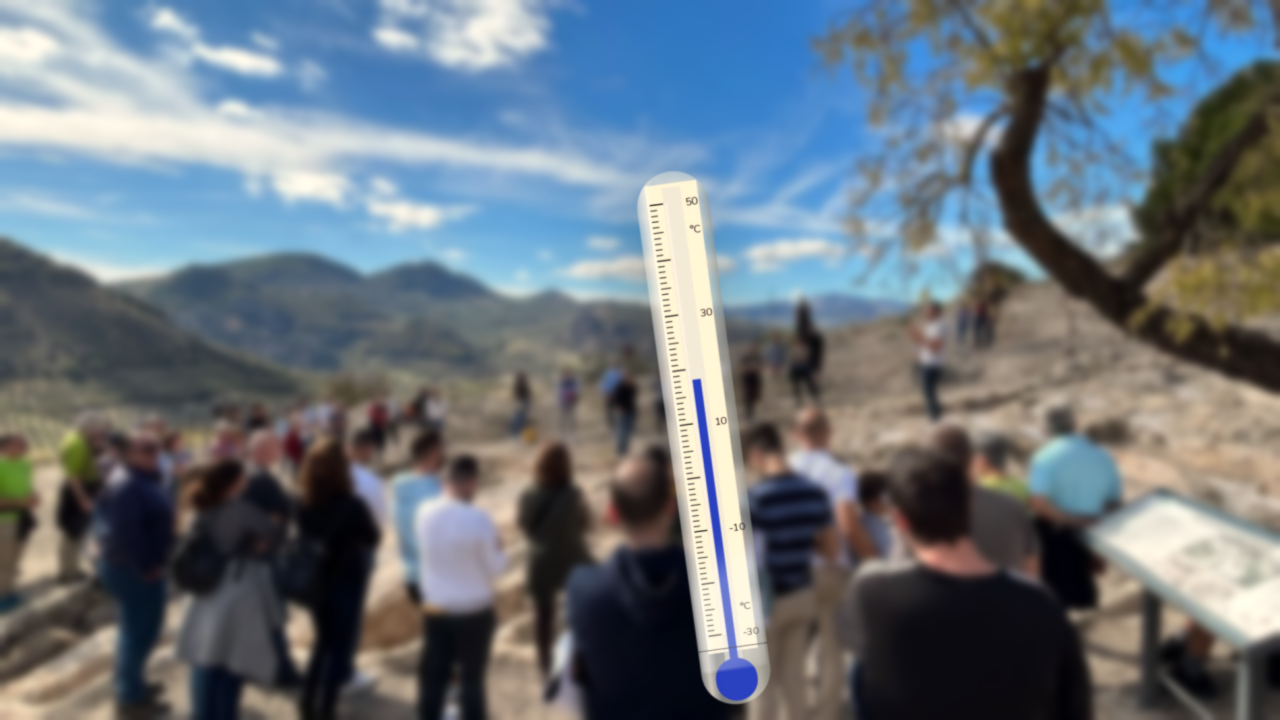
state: 18 °C
